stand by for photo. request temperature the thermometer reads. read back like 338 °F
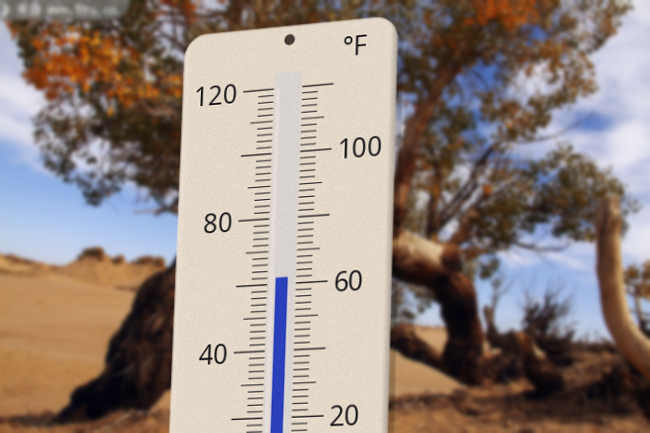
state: 62 °F
